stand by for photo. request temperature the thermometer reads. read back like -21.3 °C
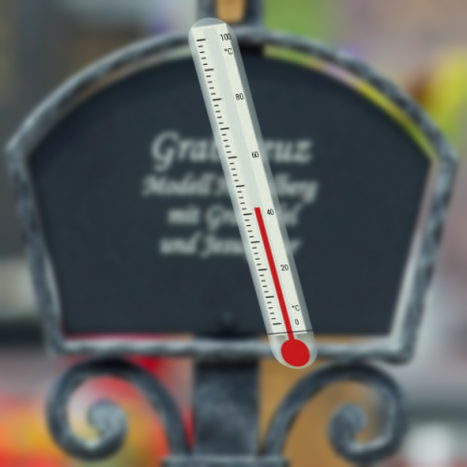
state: 42 °C
